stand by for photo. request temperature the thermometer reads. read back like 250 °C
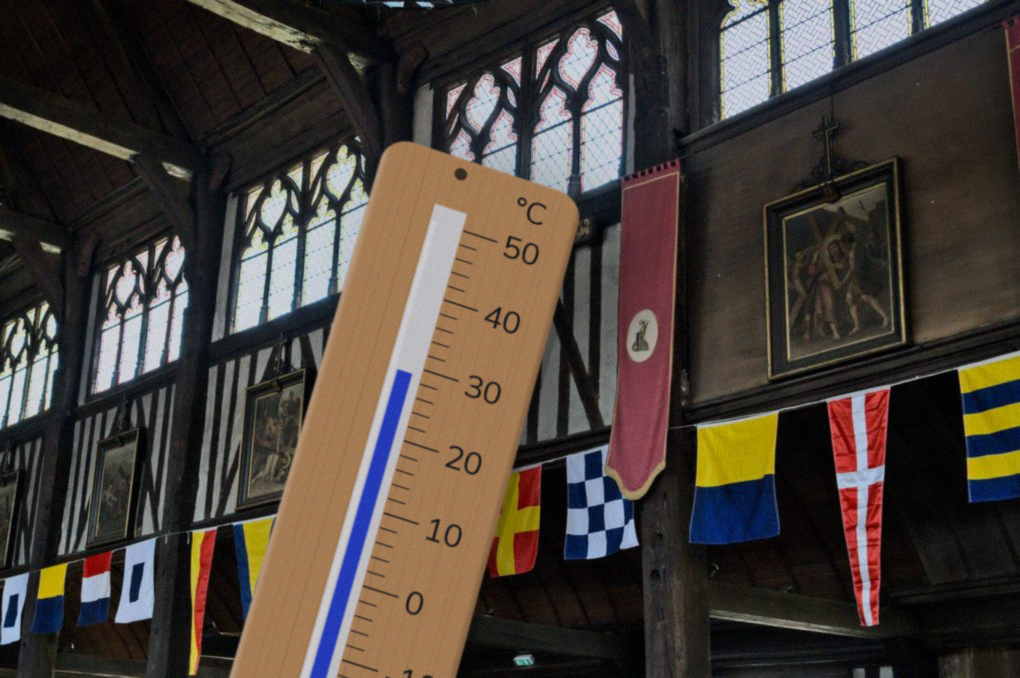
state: 29 °C
